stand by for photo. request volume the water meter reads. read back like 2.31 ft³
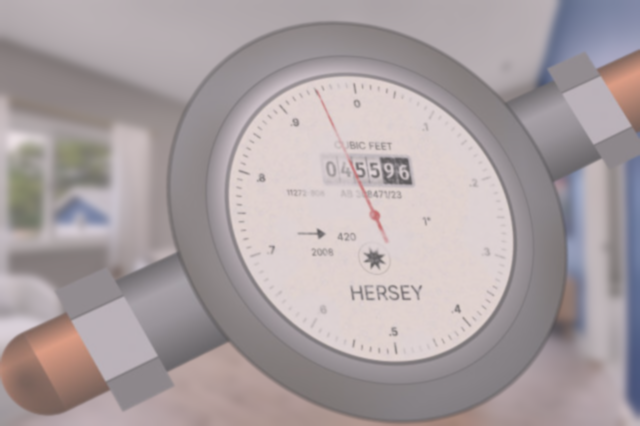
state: 45595.95 ft³
